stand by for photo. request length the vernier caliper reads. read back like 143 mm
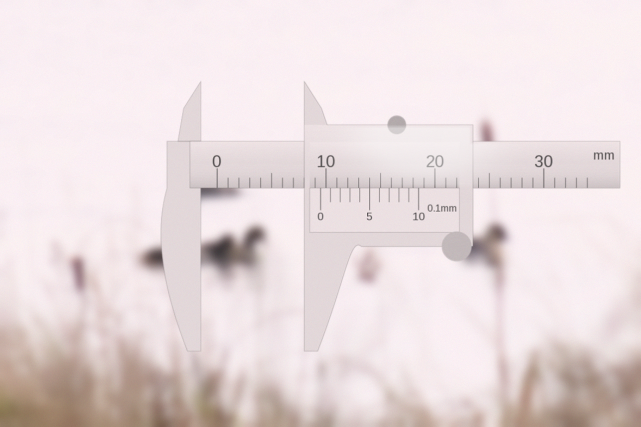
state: 9.5 mm
